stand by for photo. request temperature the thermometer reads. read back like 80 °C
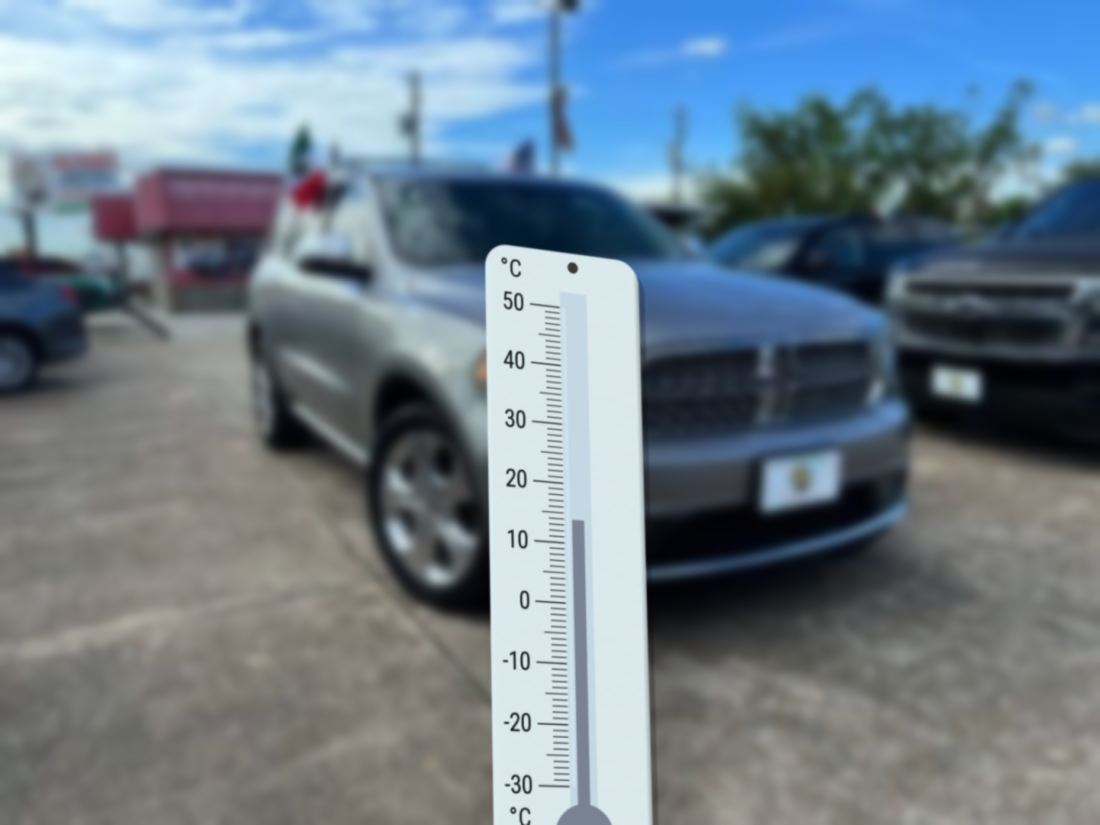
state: 14 °C
